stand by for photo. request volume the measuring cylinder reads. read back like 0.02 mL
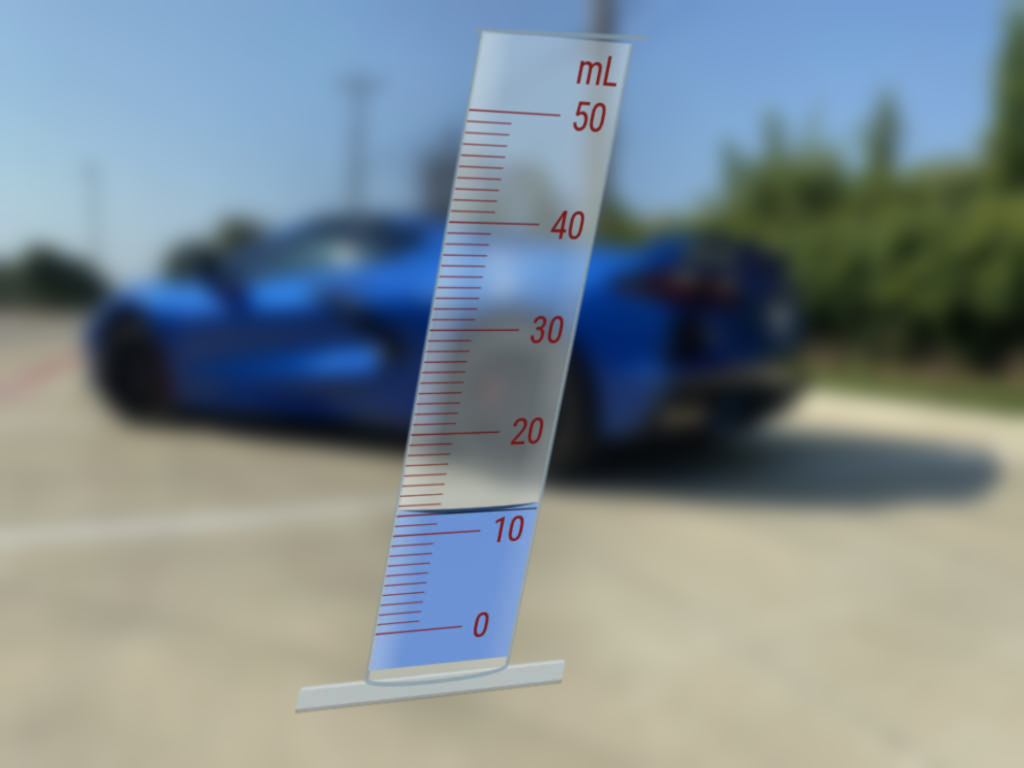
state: 12 mL
